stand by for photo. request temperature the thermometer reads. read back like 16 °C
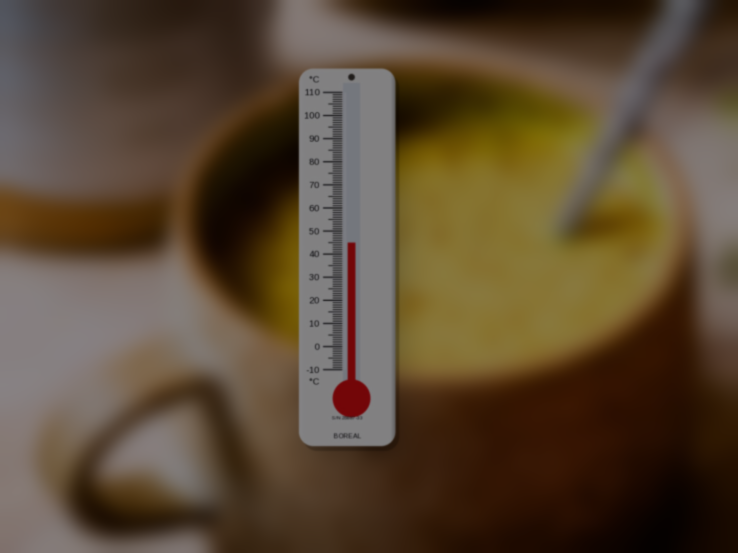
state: 45 °C
